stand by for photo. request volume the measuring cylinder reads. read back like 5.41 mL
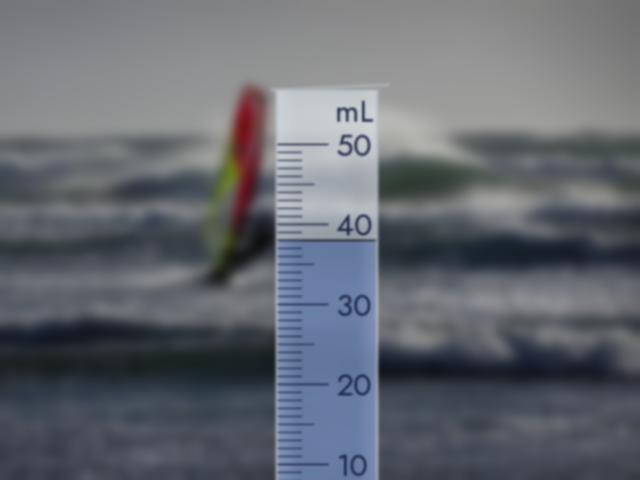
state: 38 mL
